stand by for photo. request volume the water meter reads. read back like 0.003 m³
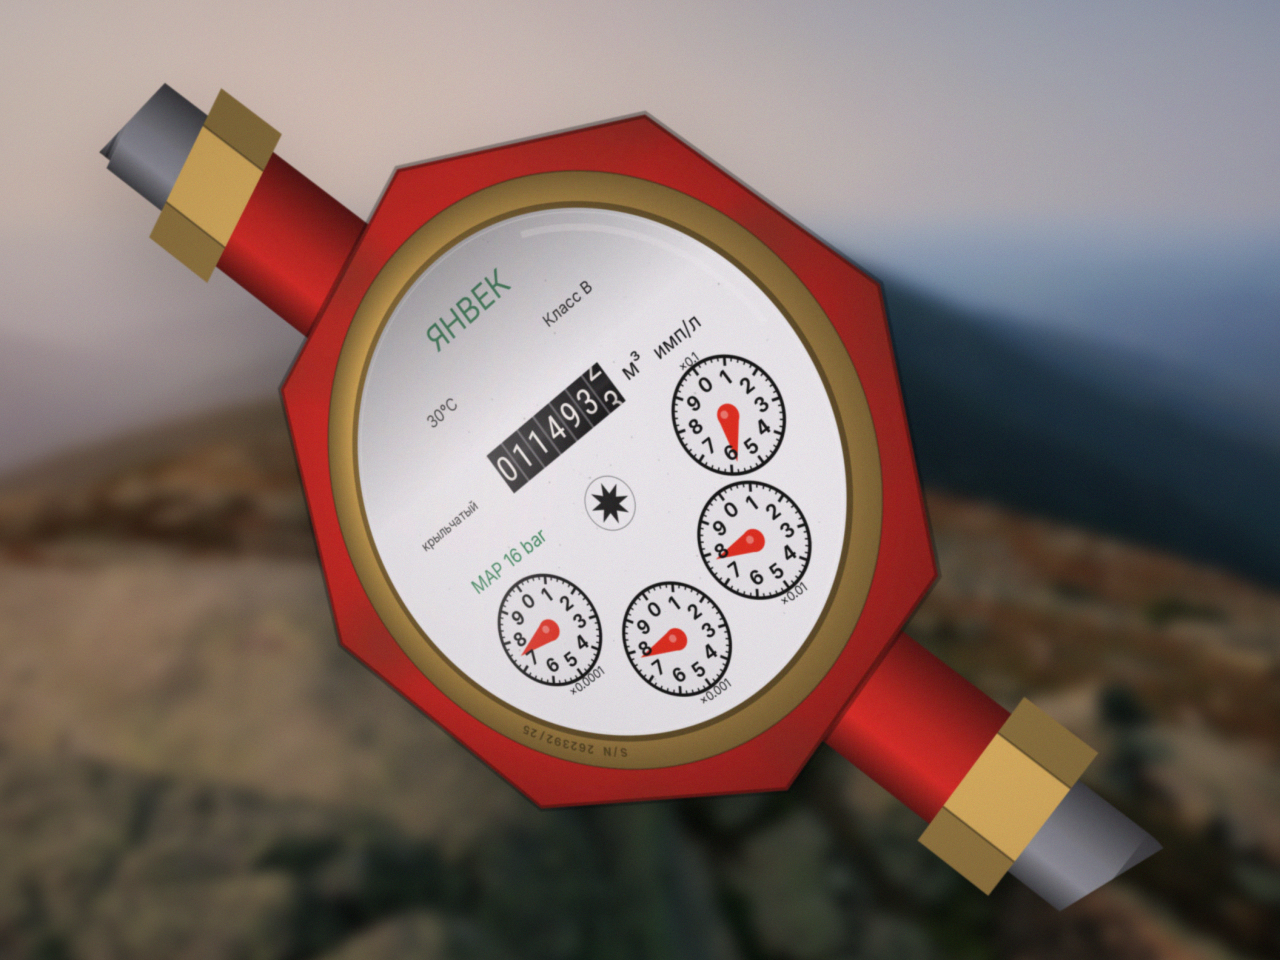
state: 114932.5777 m³
